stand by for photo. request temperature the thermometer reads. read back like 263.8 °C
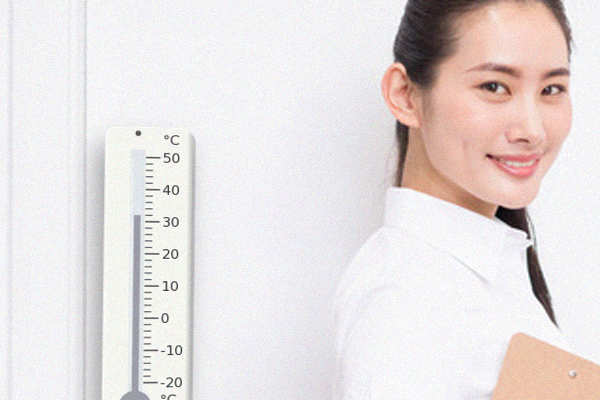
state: 32 °C
